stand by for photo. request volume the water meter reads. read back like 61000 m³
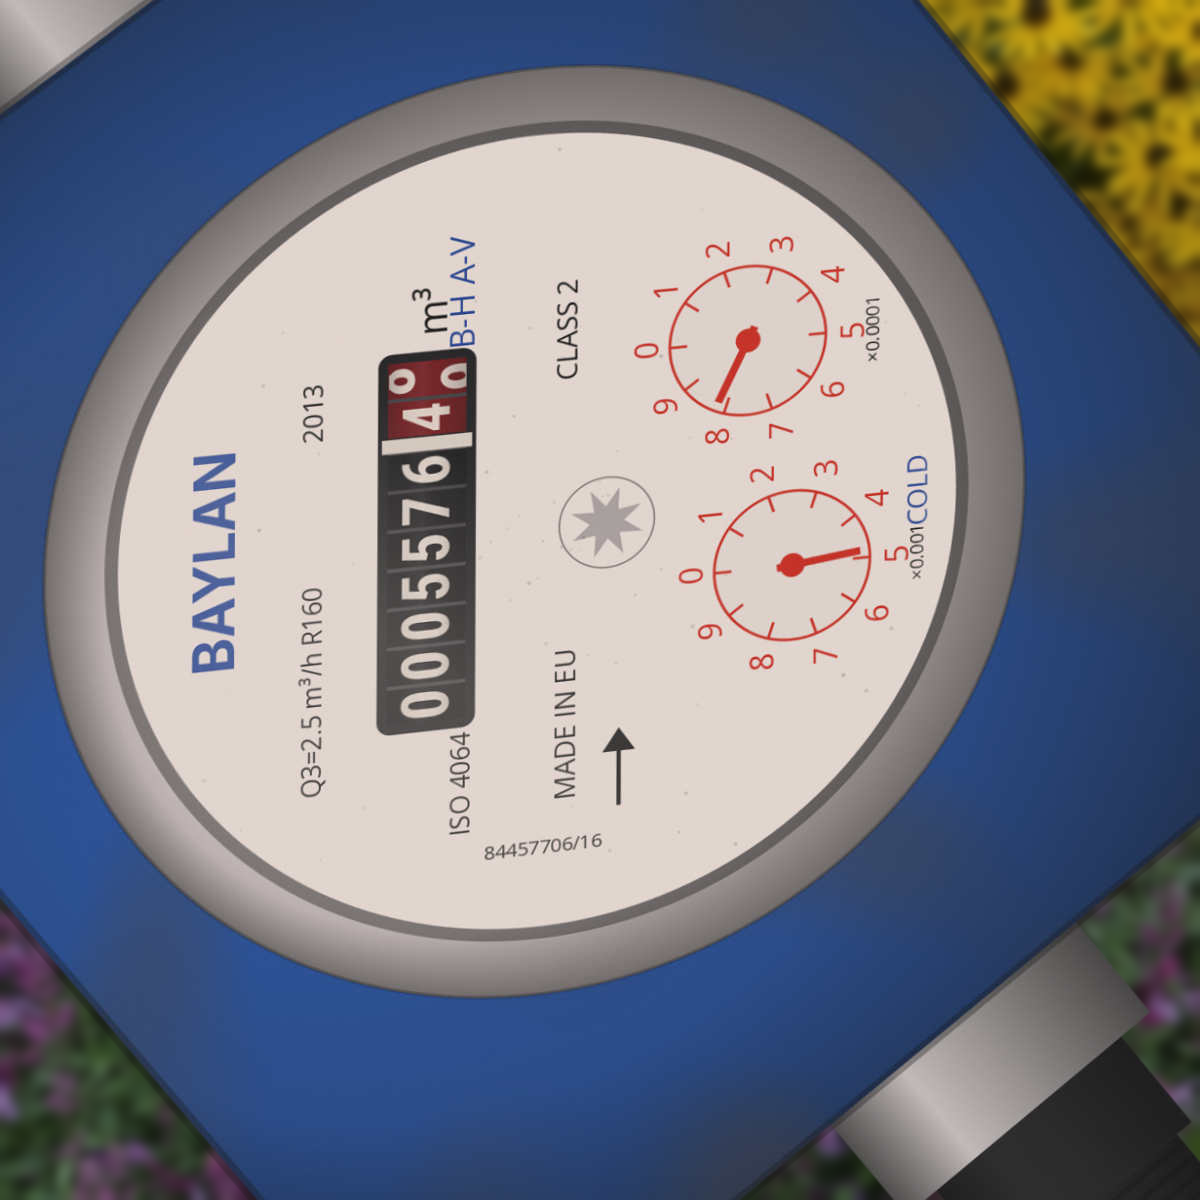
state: 5576.4848 m³
